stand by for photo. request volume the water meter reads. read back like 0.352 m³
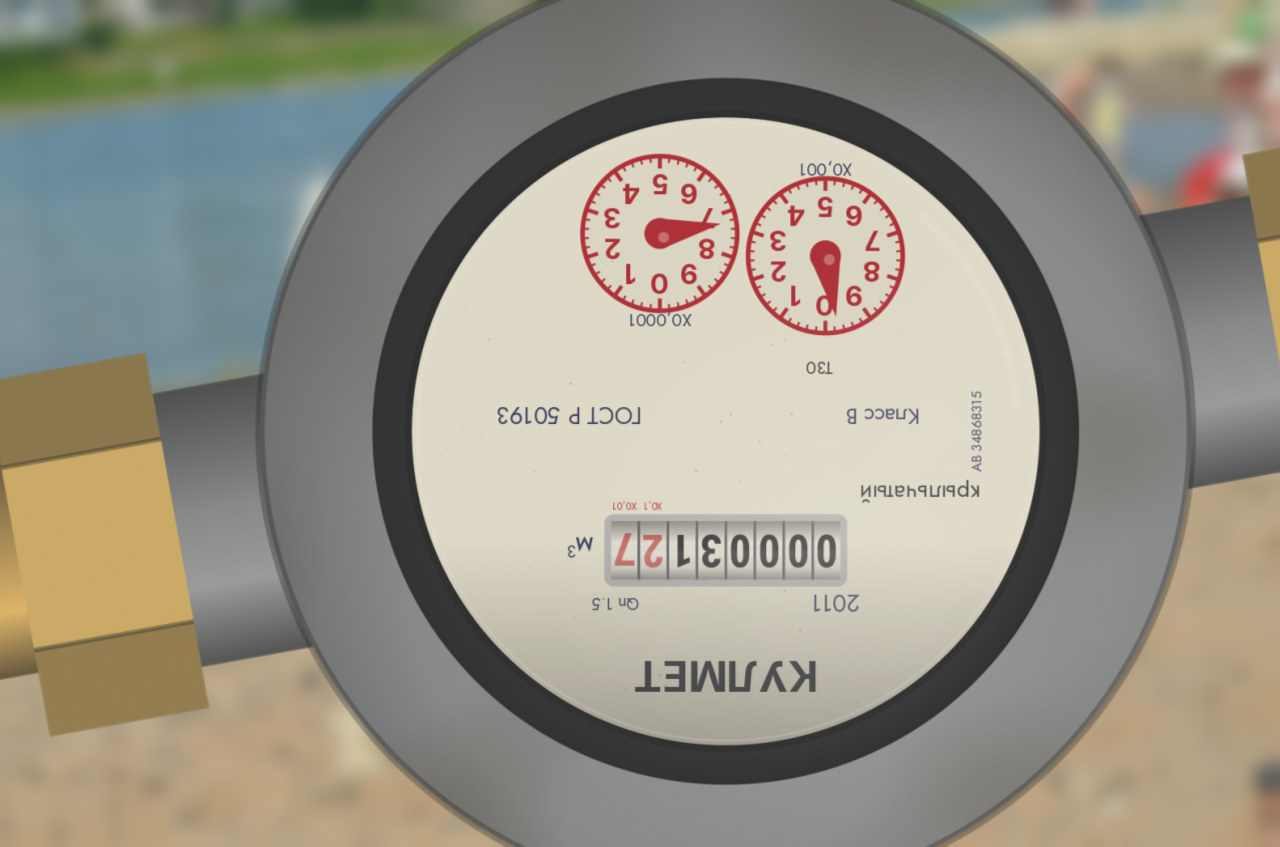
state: 31.2697 m³
